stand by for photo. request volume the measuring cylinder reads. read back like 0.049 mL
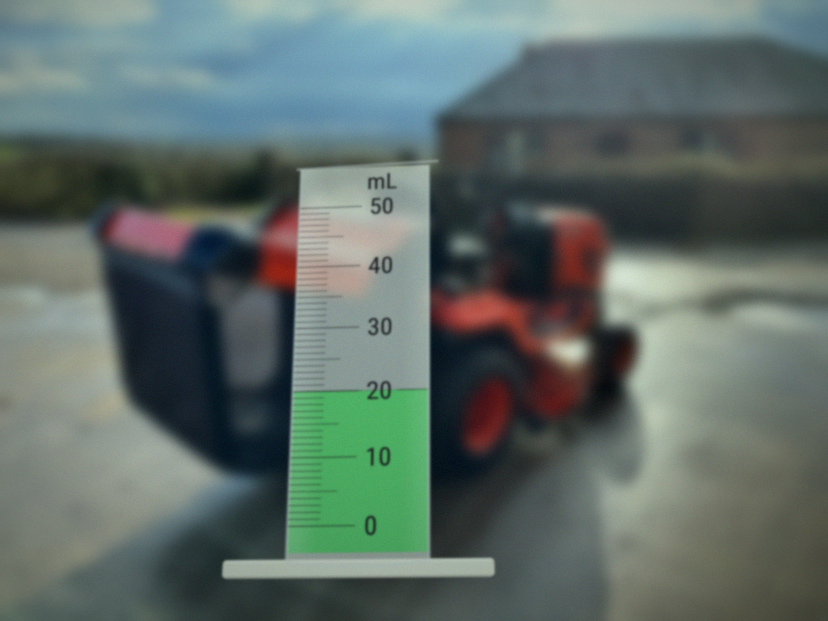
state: 20 mL
